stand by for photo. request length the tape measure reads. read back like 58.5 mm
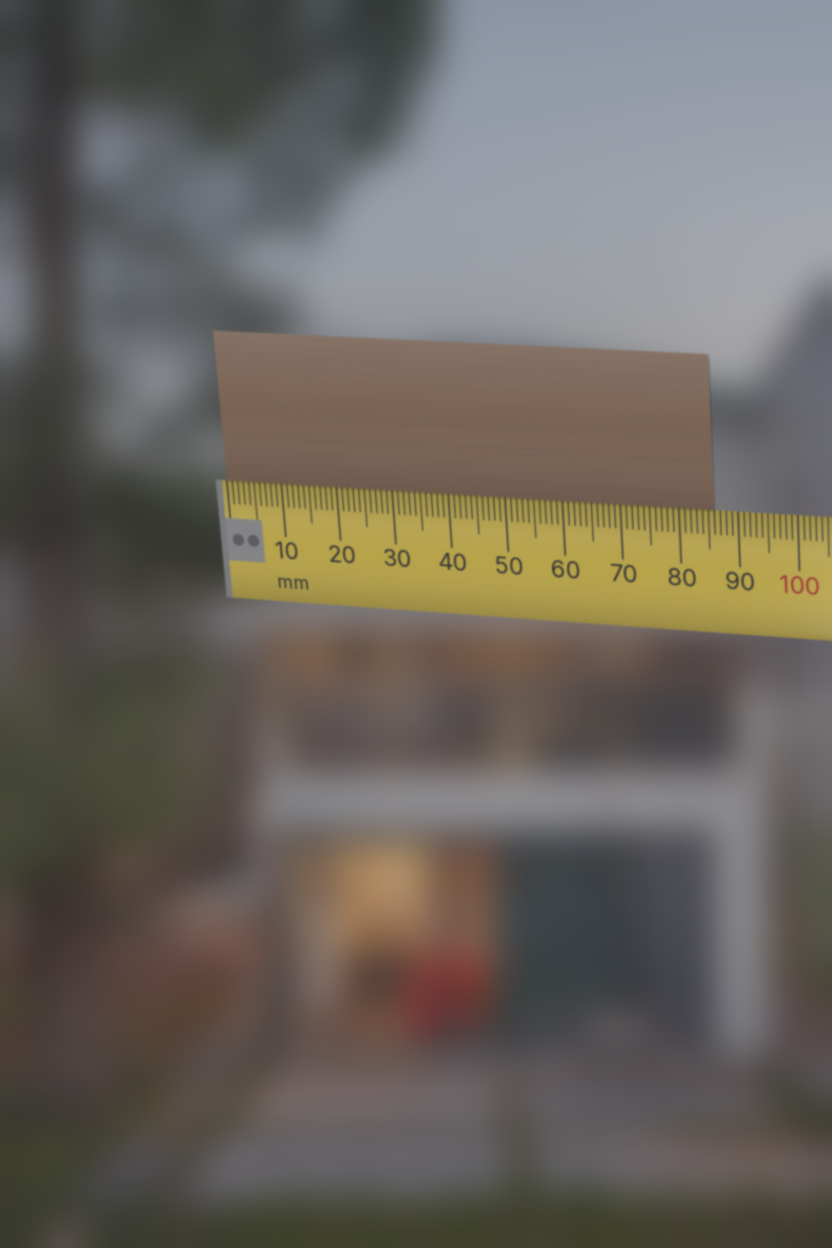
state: 86 mm
